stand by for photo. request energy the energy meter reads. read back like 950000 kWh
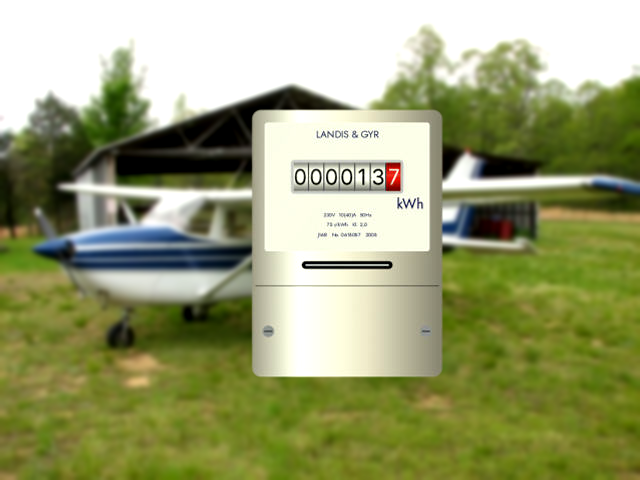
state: 13.7 kWh
